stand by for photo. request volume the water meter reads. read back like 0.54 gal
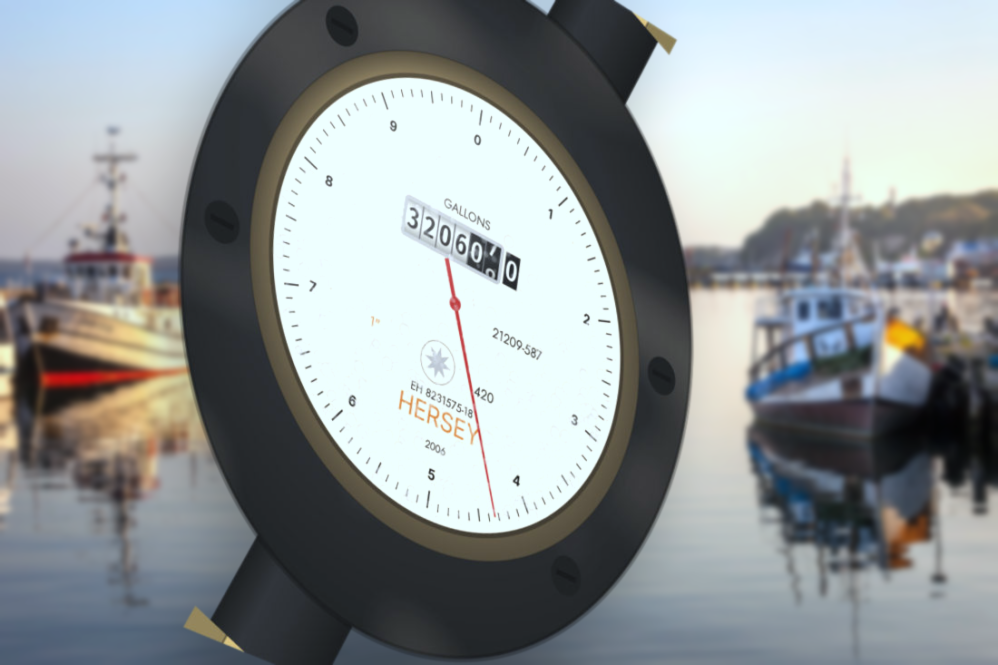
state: 3206074.3 gal
